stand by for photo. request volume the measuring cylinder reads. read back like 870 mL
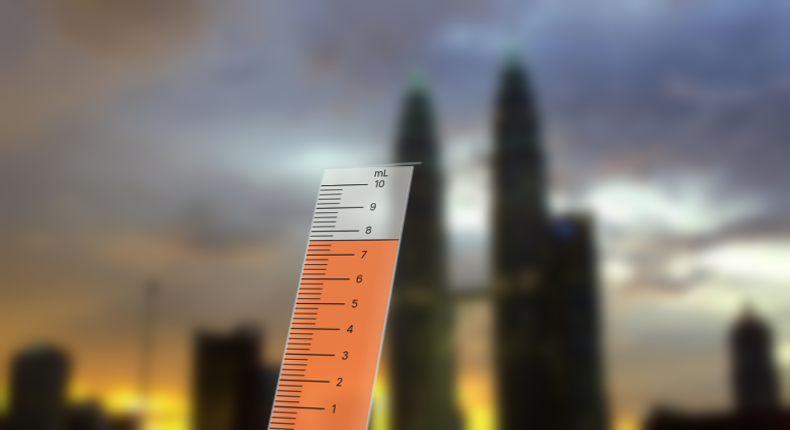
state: 7.6 mL
